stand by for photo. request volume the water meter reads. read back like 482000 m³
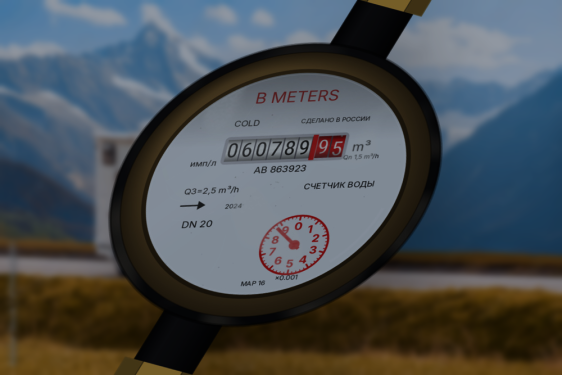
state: 60789.948 m³
